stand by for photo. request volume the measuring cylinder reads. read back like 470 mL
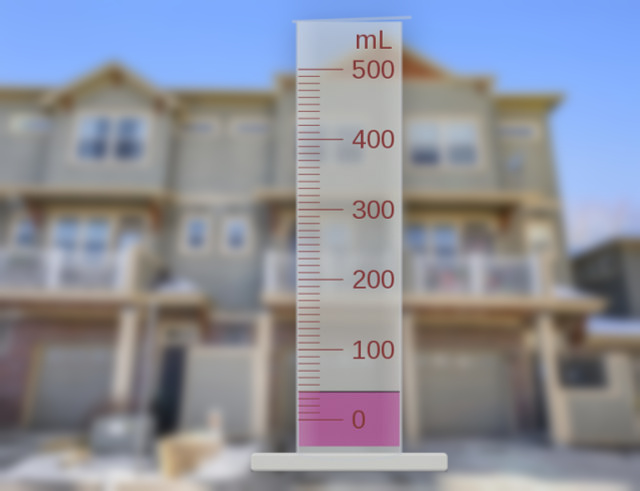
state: 40 mL
